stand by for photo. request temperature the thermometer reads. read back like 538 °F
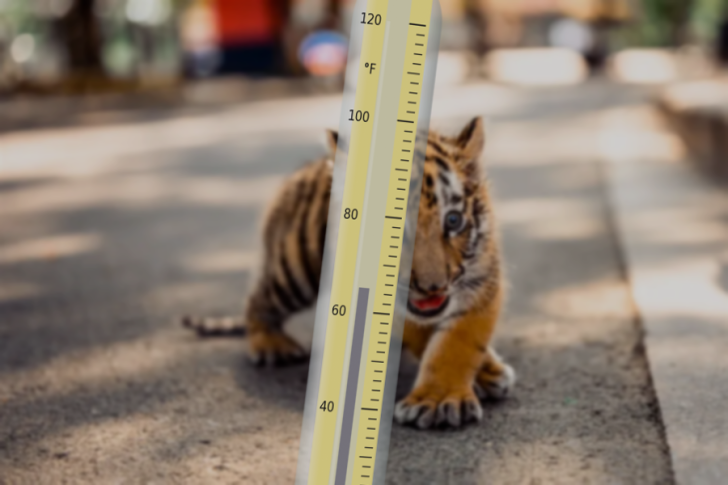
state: 65 °F
